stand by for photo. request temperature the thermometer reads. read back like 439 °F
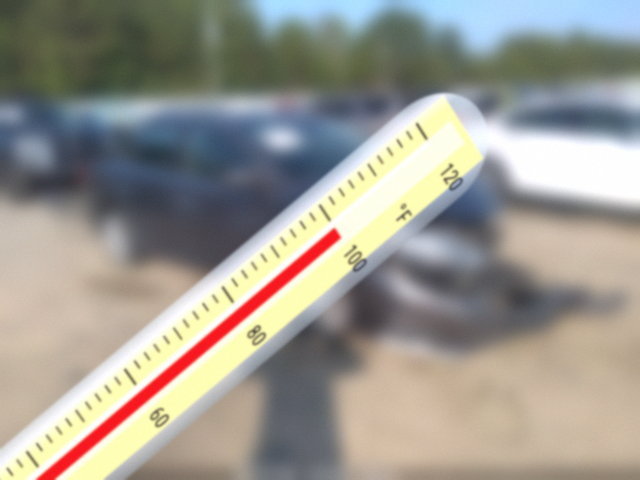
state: 100 °F
